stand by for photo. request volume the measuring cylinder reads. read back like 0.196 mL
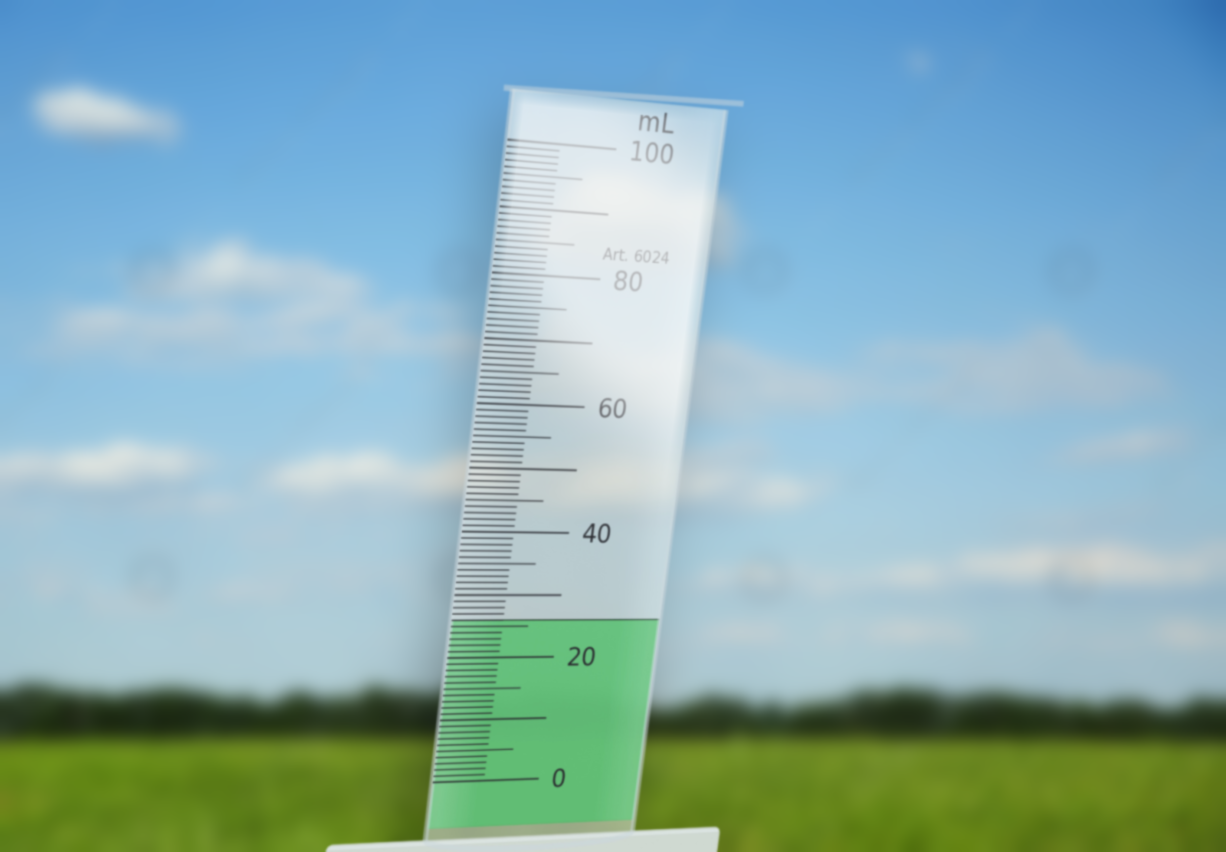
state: 26 mL
